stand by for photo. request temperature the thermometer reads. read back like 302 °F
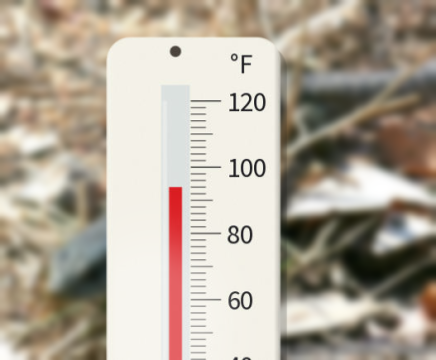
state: 94 °F
